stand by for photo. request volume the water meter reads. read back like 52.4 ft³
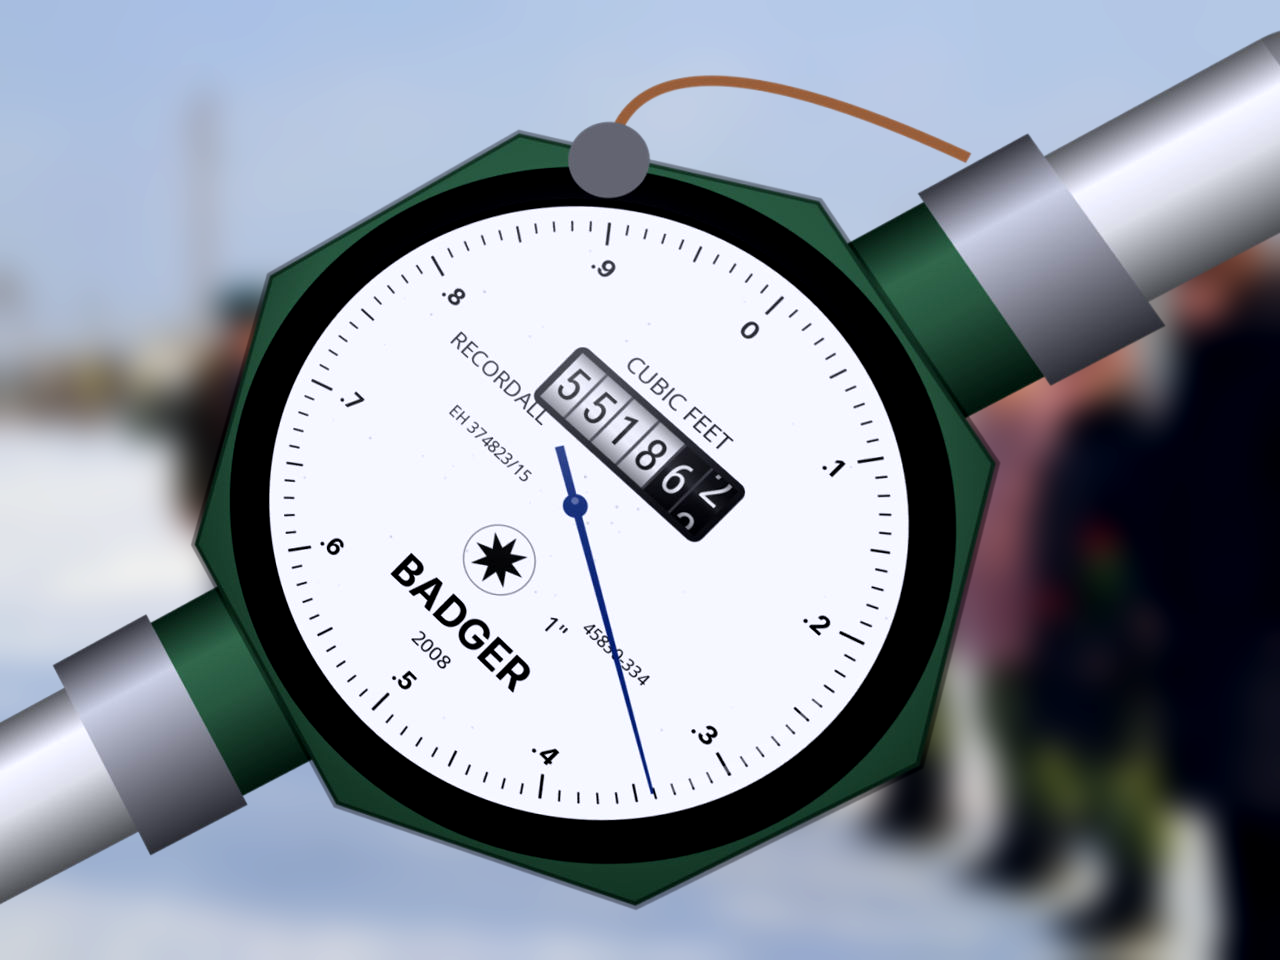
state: 551862.34 ft³
